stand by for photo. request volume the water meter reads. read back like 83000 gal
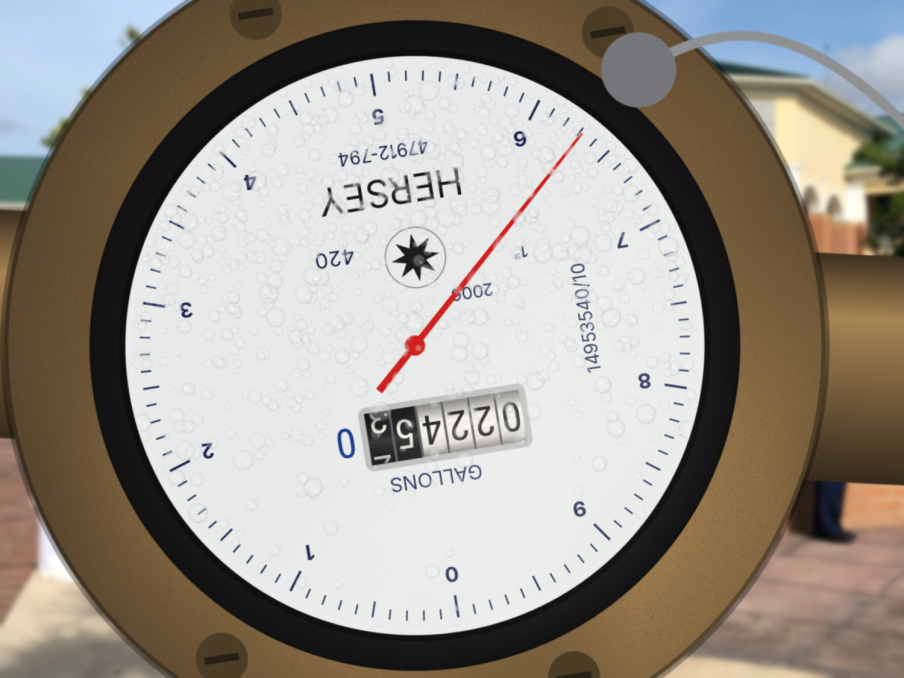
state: 224526.3 gal
